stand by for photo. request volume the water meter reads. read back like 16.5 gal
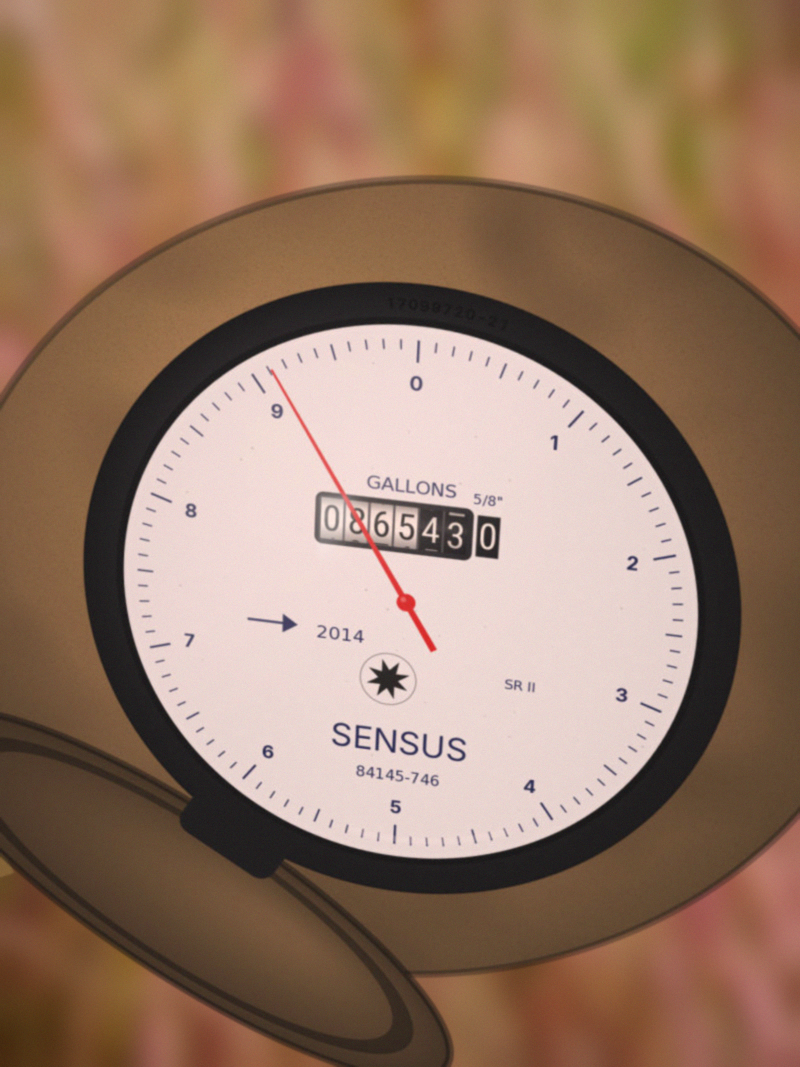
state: 865429.1 gal
